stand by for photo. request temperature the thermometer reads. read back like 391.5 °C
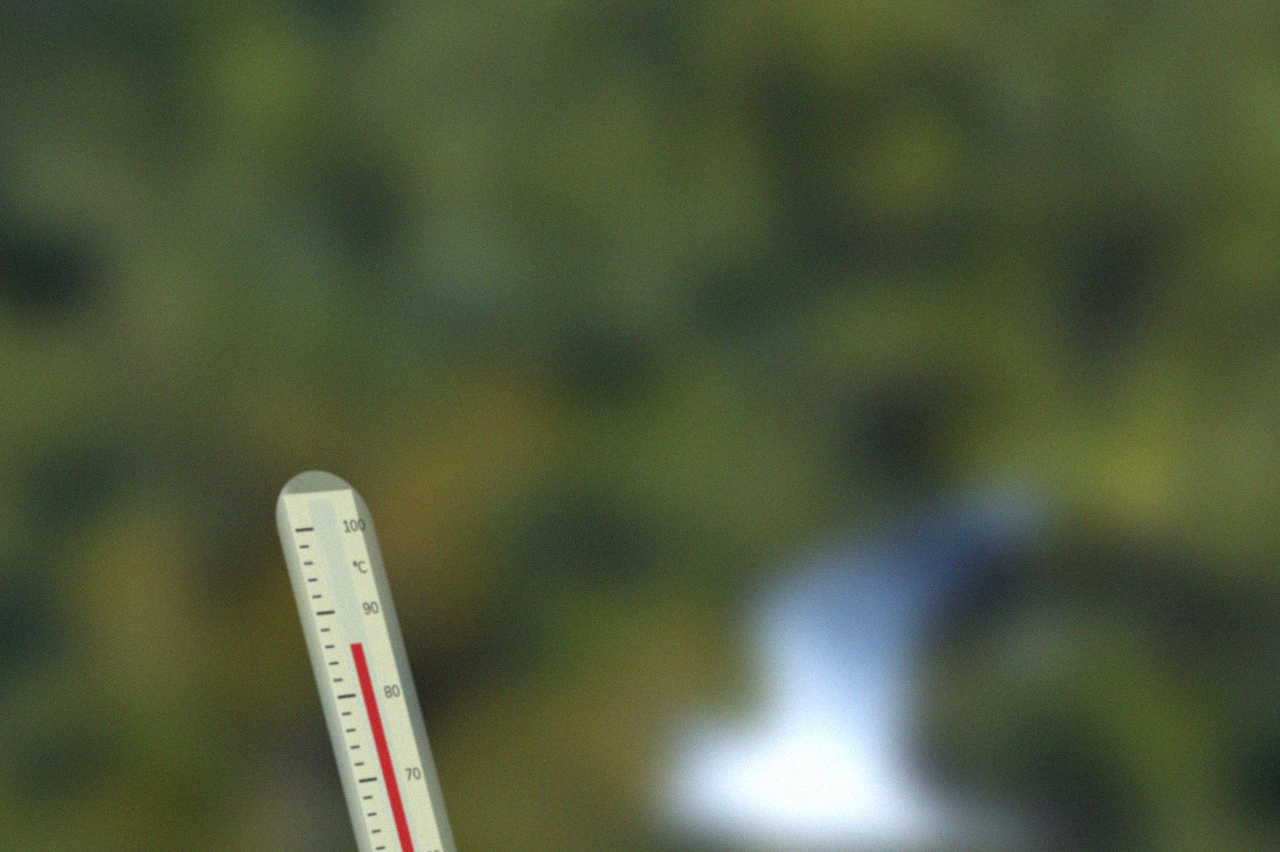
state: 86 °C
